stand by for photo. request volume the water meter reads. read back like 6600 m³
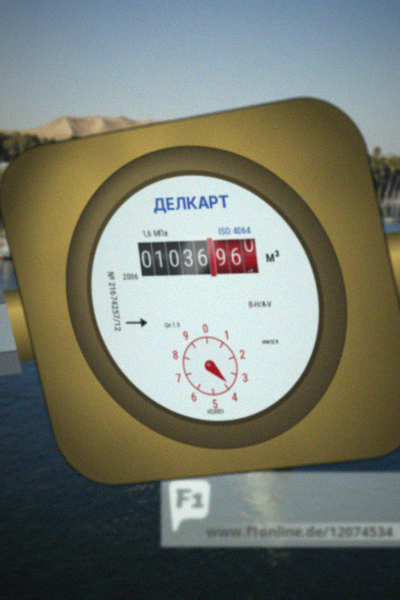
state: 1036.9603 m³
